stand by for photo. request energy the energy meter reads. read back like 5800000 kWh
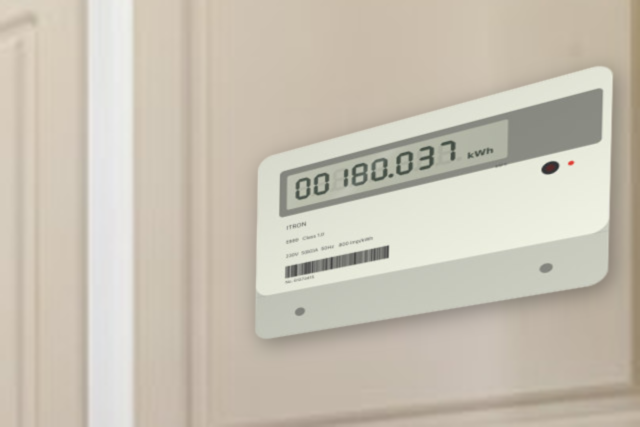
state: 180.037 kWh
